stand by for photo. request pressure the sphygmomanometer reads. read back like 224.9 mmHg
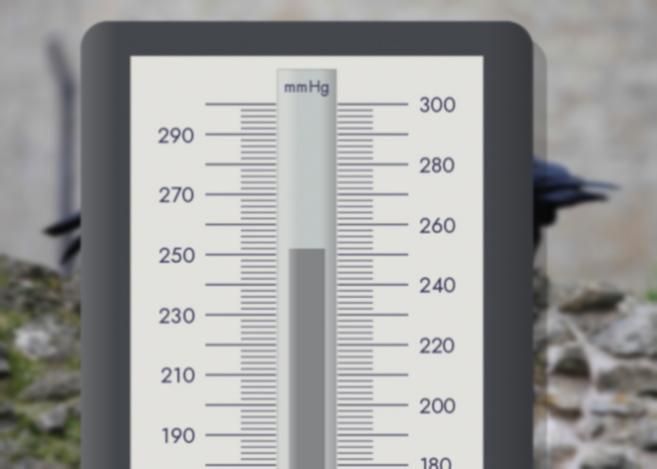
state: 252 mmHg
